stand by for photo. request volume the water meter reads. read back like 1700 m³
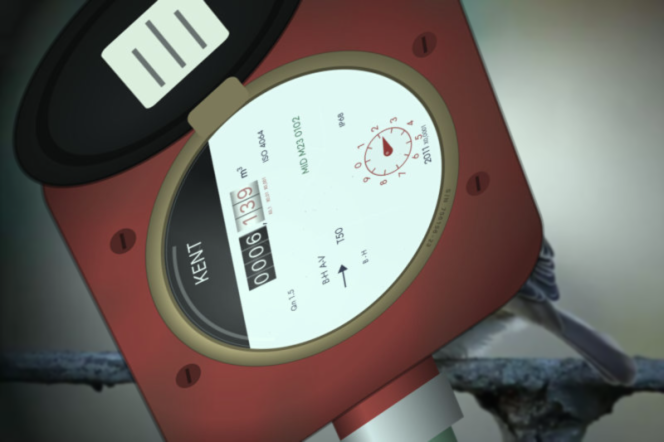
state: 6.1392 m³
